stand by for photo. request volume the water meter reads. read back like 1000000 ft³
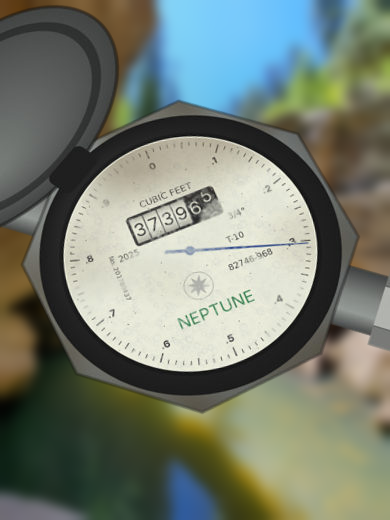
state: 373965.30 ft³
